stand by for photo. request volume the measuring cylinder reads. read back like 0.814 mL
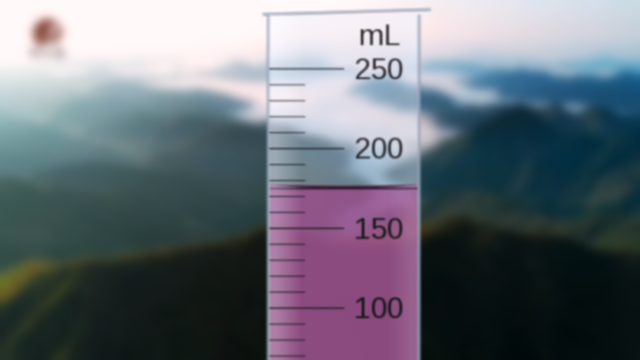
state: 175 mL
